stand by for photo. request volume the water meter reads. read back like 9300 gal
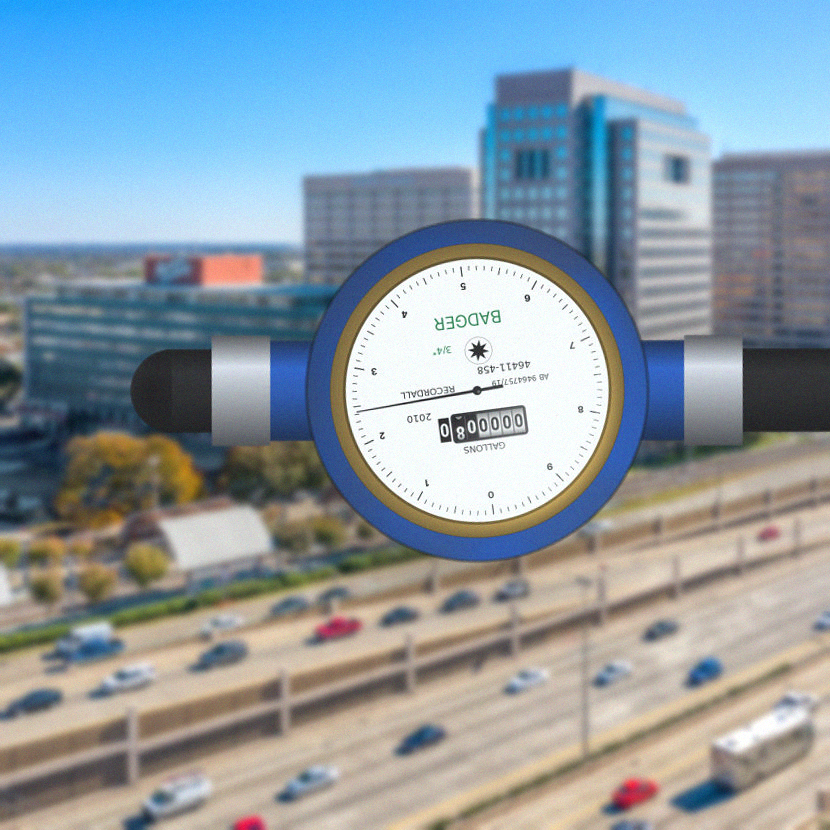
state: 82.4 gal
